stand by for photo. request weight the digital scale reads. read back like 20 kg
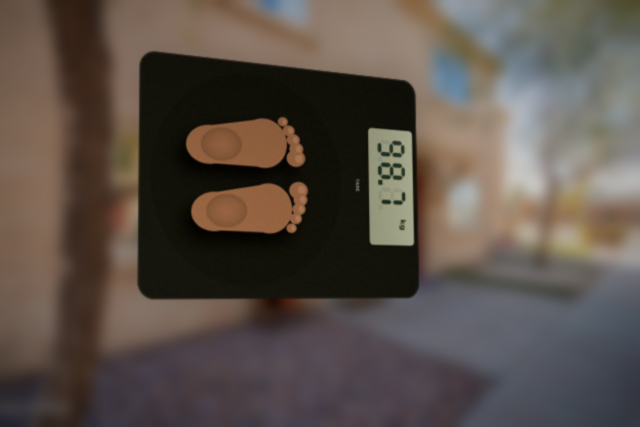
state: 98.7 kg
